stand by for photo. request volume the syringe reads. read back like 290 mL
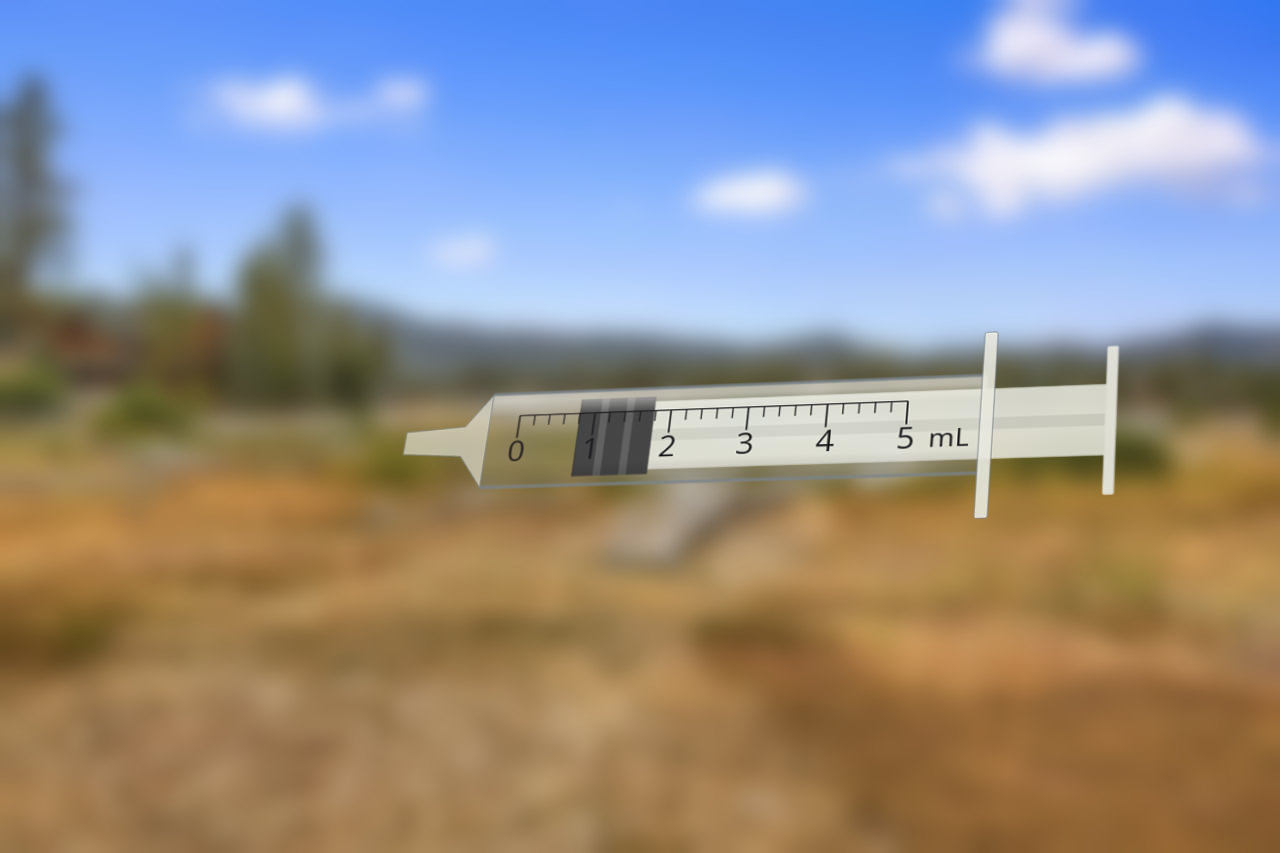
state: 0.8 mL
